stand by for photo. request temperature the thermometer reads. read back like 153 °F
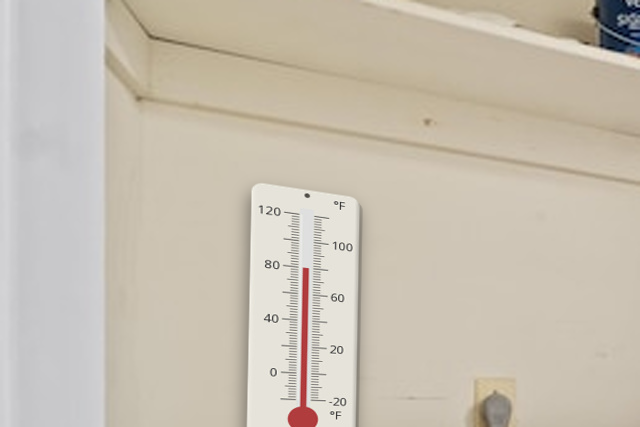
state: 80 °F
